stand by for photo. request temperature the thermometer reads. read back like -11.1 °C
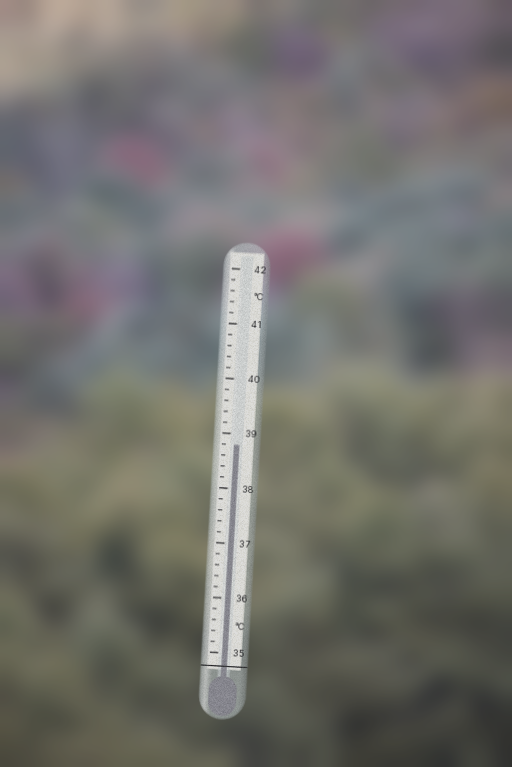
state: 38.8 °C
